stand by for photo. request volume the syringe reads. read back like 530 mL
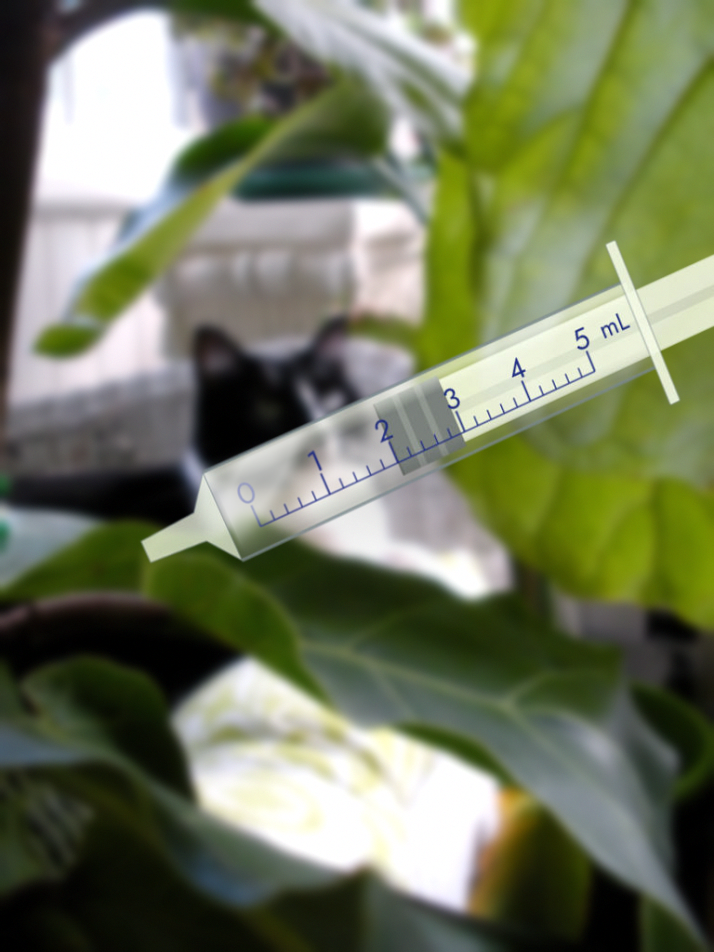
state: 2 mL
